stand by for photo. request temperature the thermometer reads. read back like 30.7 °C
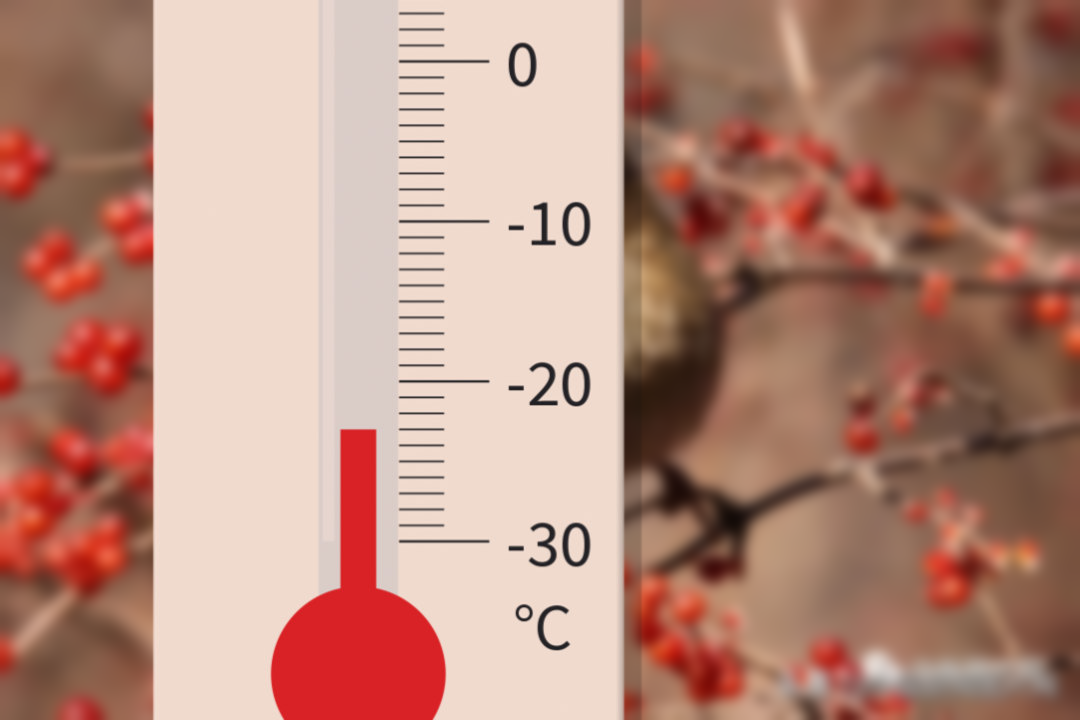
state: -23 °C
